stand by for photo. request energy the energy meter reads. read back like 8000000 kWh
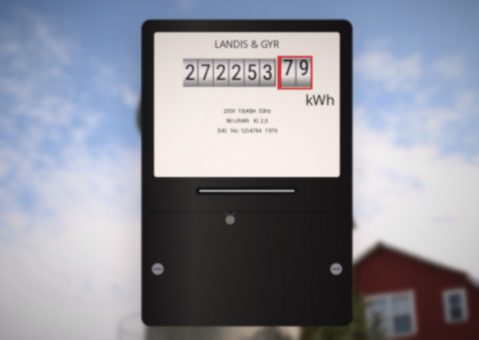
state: 272253.79 kWh
